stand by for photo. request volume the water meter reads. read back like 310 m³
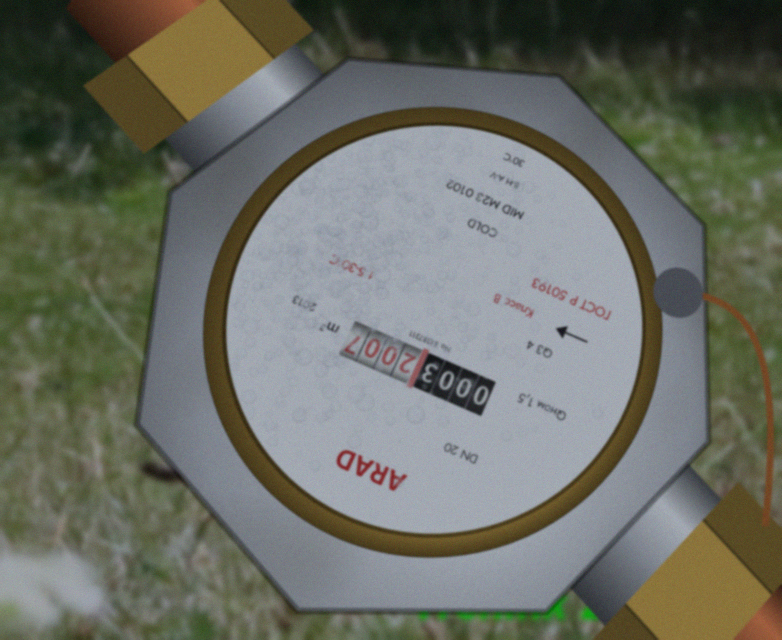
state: 3.2007 m³
